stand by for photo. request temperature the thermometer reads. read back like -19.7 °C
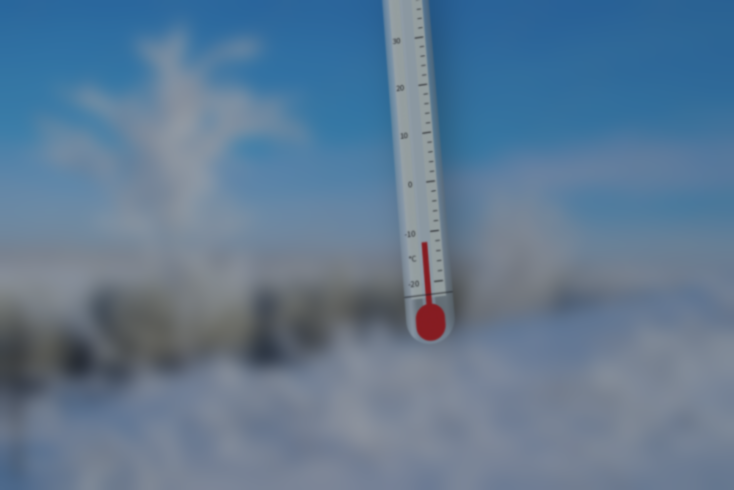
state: -12 °C
